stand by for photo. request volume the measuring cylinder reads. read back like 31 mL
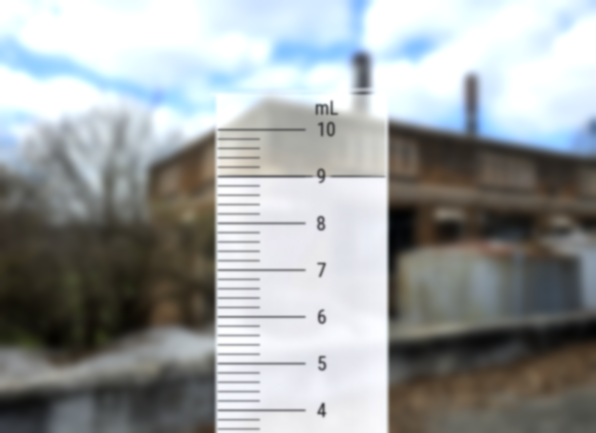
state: 9 mL
